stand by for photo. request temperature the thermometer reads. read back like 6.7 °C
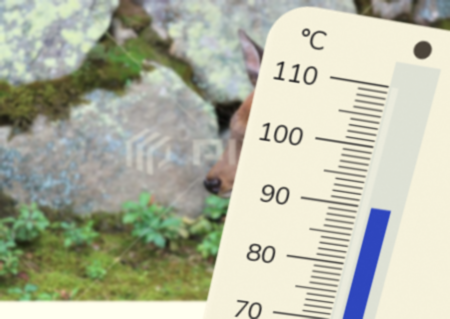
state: 90 °C
